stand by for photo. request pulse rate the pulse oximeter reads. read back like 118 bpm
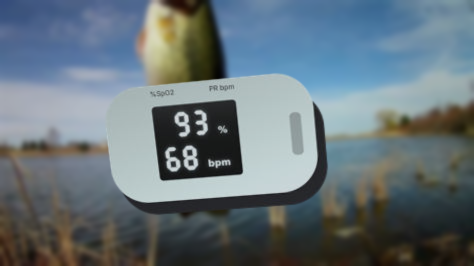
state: 68 bpm
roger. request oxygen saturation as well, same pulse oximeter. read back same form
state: 93 %
